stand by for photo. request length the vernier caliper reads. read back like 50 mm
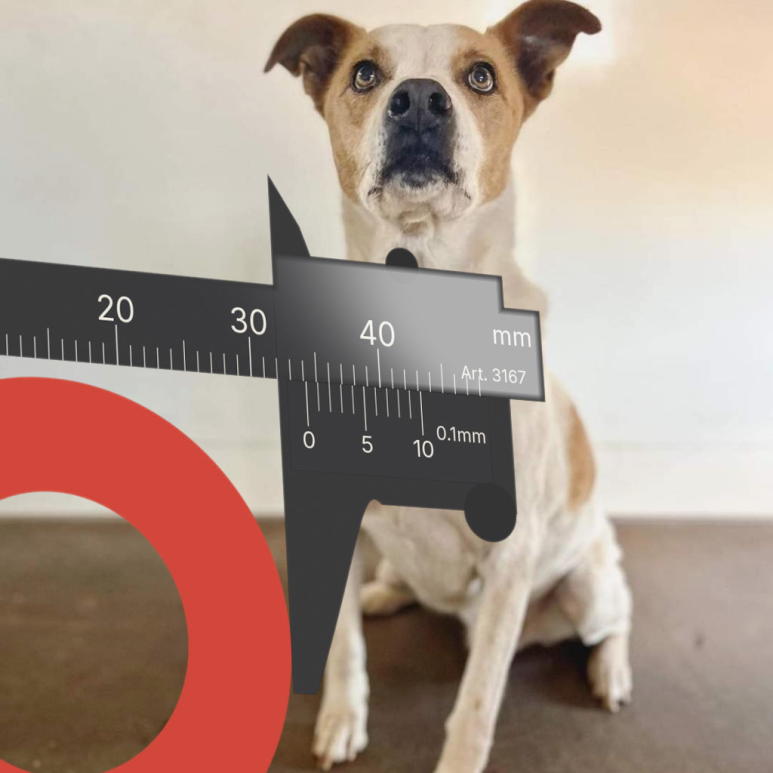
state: 34.2 mm
